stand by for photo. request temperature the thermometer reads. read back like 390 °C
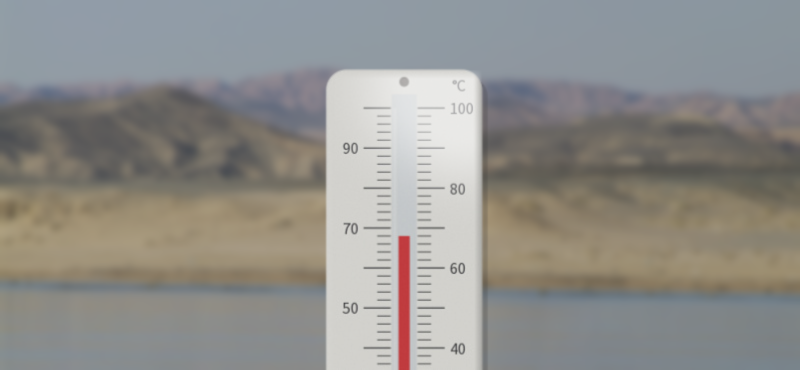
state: 68 °C
